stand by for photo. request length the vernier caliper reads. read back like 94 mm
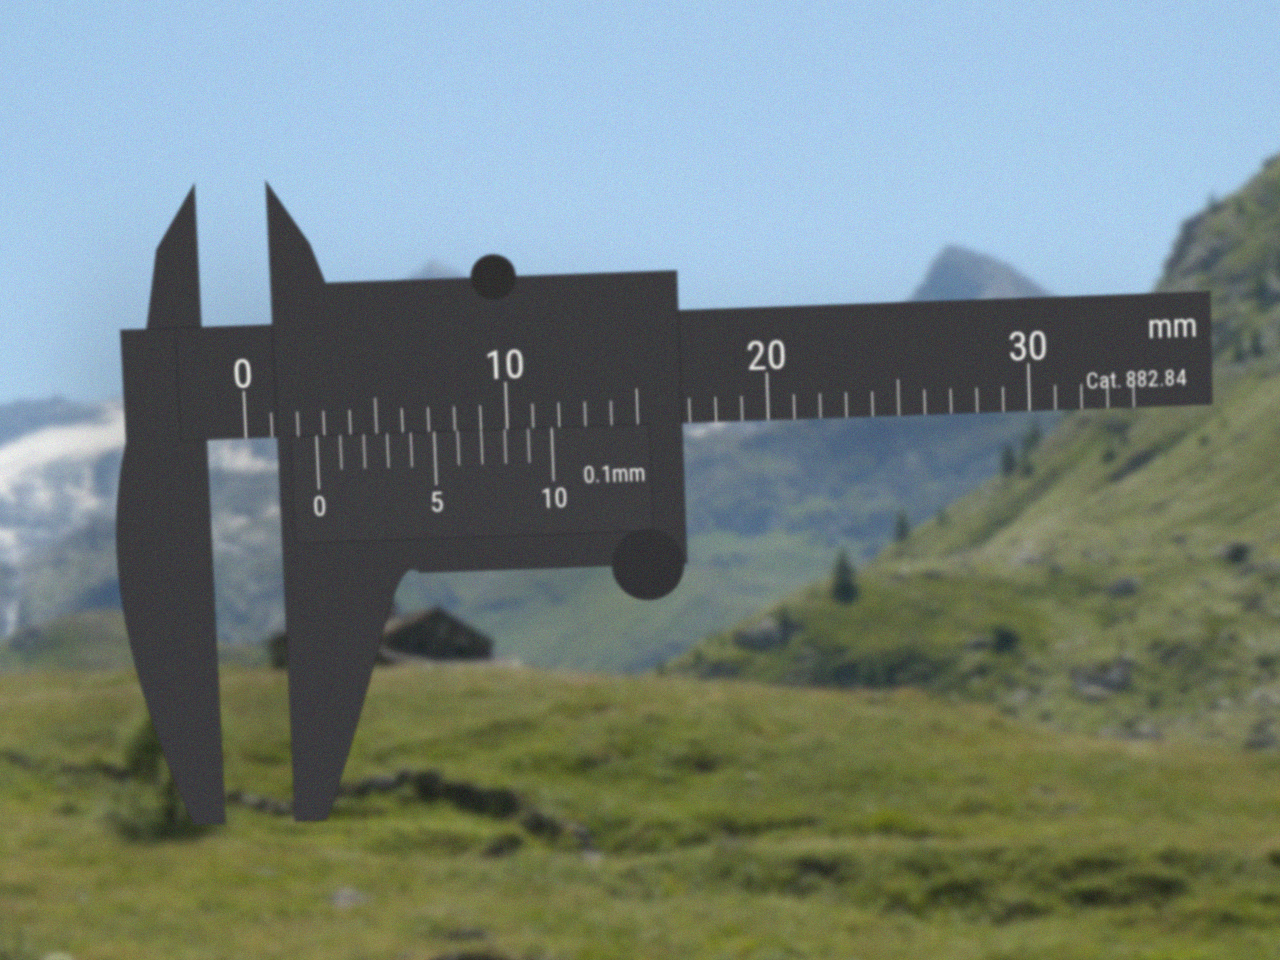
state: 2.7 mm
